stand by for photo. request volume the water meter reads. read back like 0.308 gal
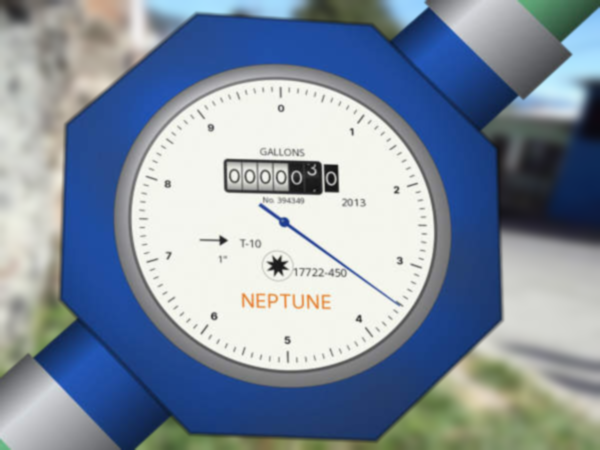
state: 33.5 gal
